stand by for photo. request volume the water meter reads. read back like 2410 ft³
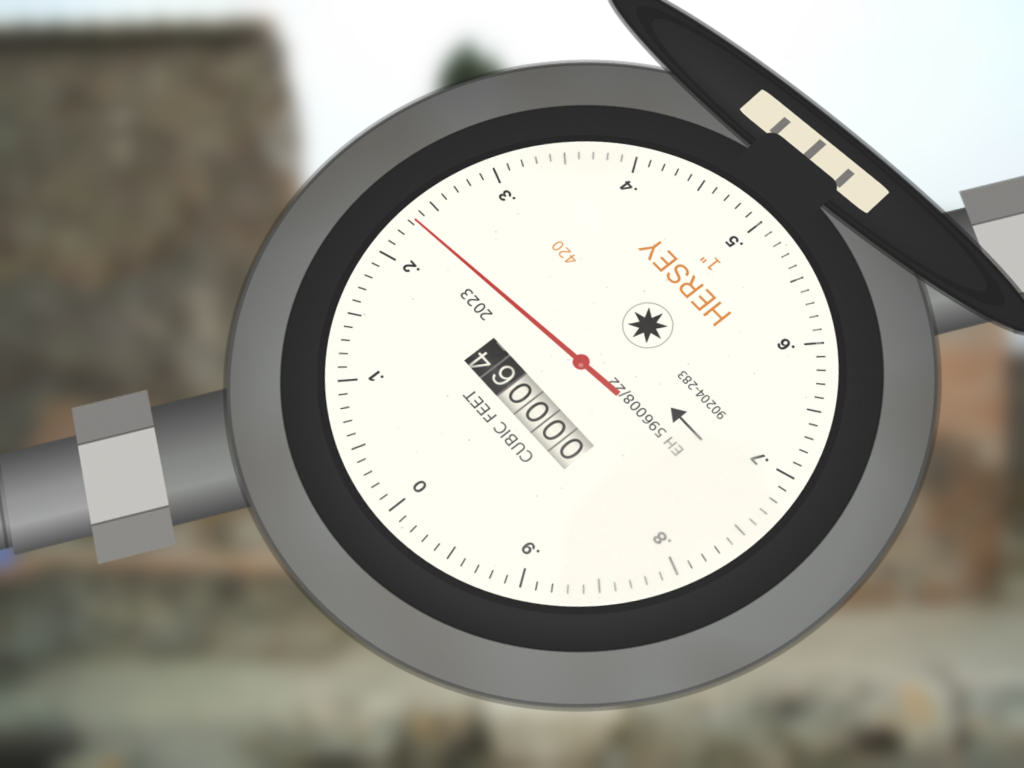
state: 64.23 ft³
